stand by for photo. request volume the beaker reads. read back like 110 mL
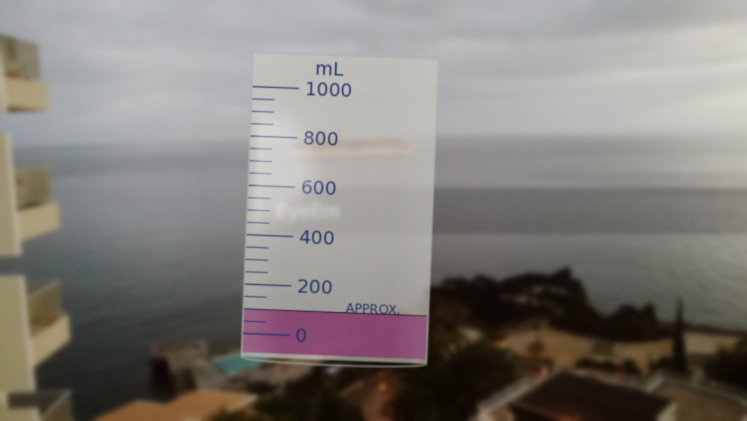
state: 100 mL
